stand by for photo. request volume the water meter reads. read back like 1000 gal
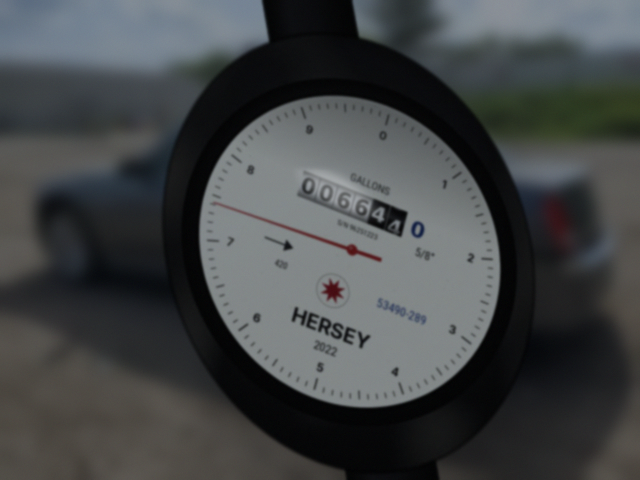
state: 66437.4 gal
